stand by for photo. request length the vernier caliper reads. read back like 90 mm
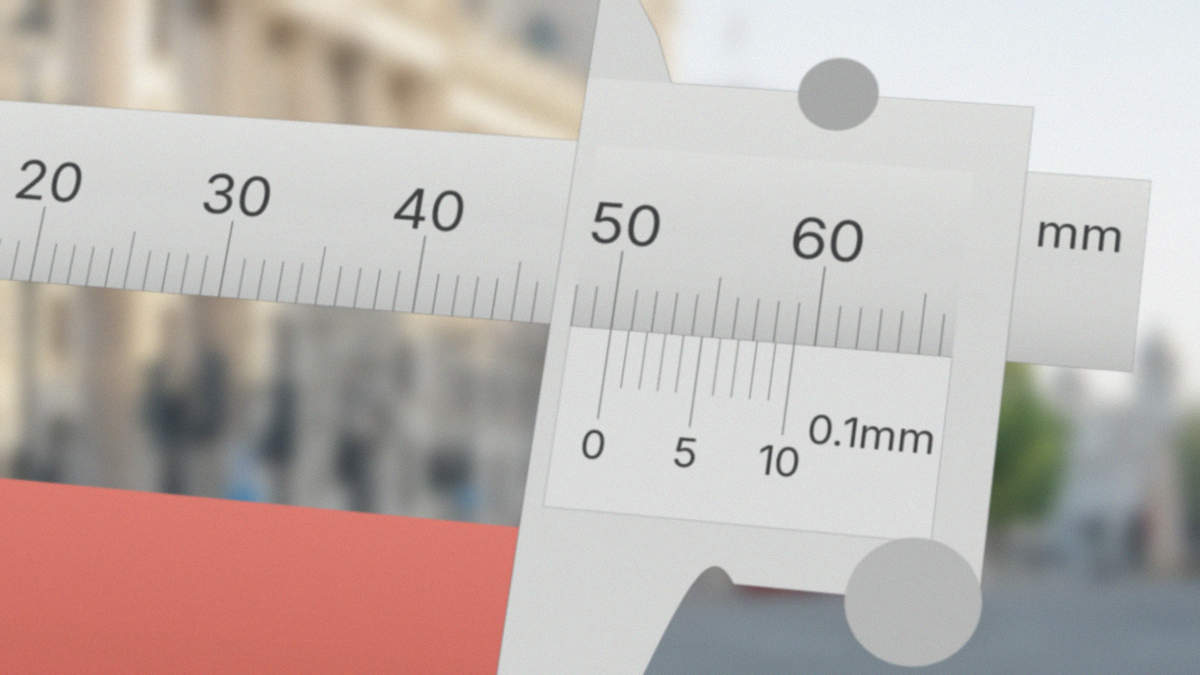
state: 50.0 mm
